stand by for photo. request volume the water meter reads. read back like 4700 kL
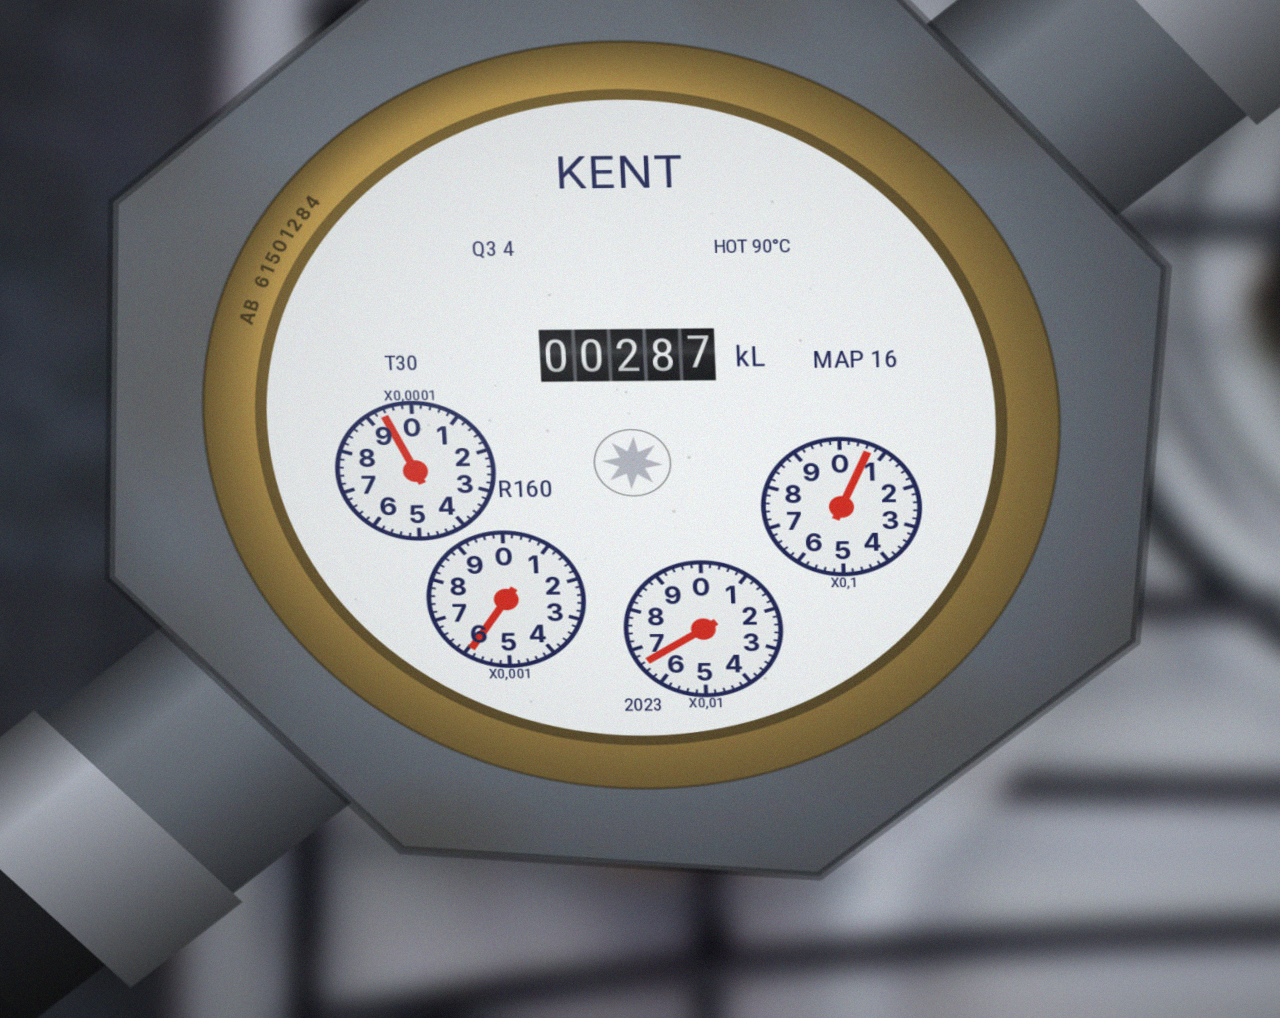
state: 287.0659 kL
